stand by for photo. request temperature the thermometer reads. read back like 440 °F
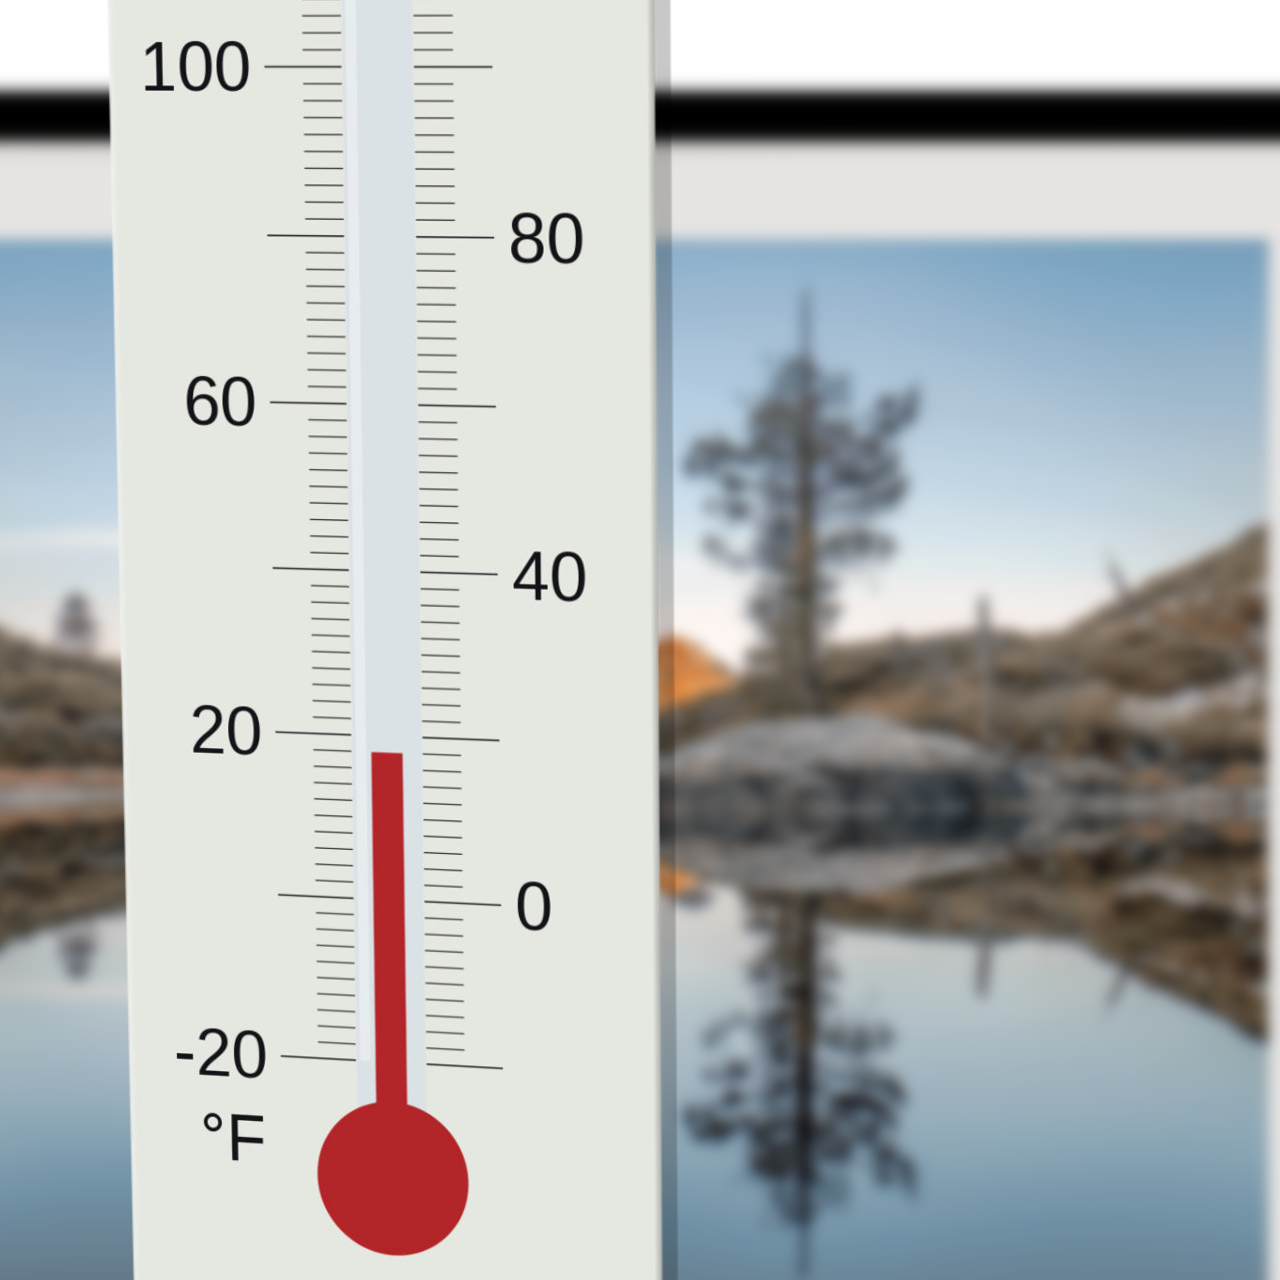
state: 18 °F
